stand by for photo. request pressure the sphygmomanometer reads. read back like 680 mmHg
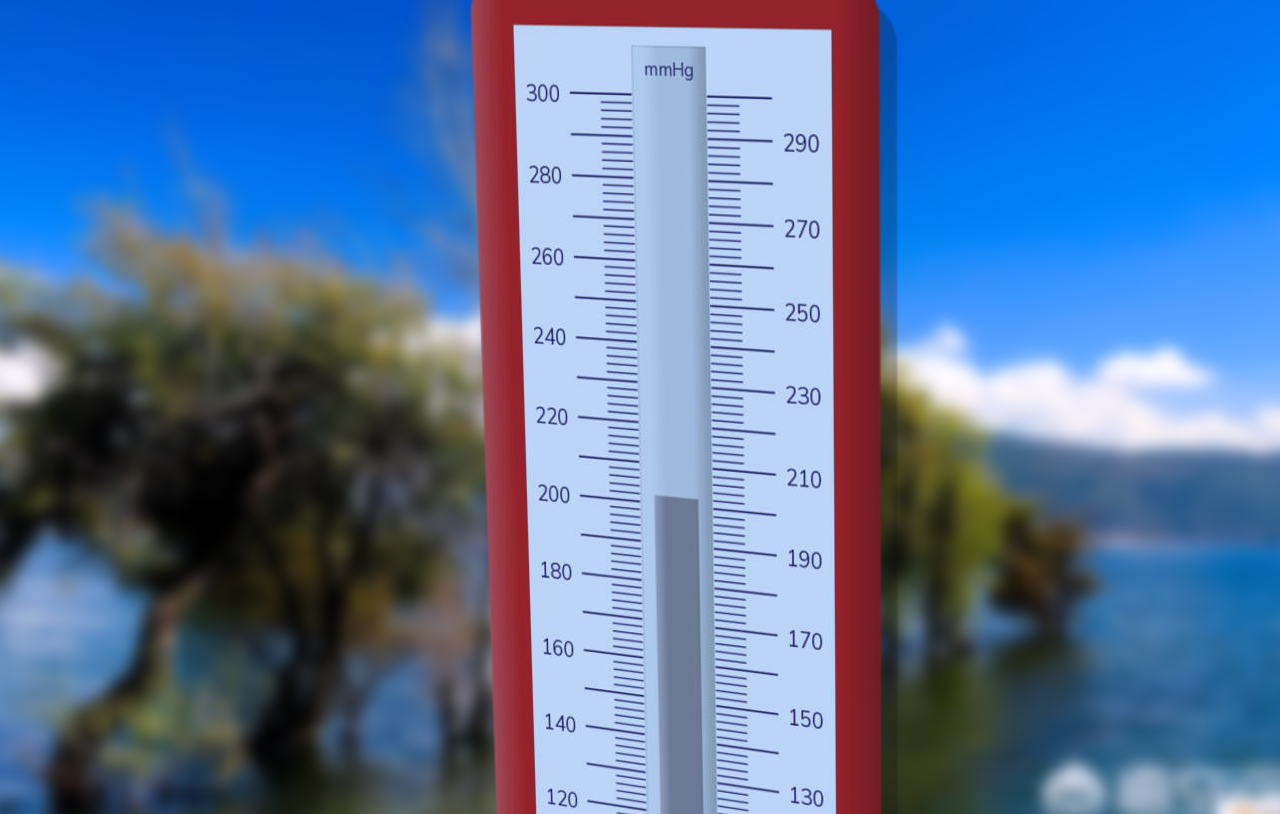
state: 202 mmHg
